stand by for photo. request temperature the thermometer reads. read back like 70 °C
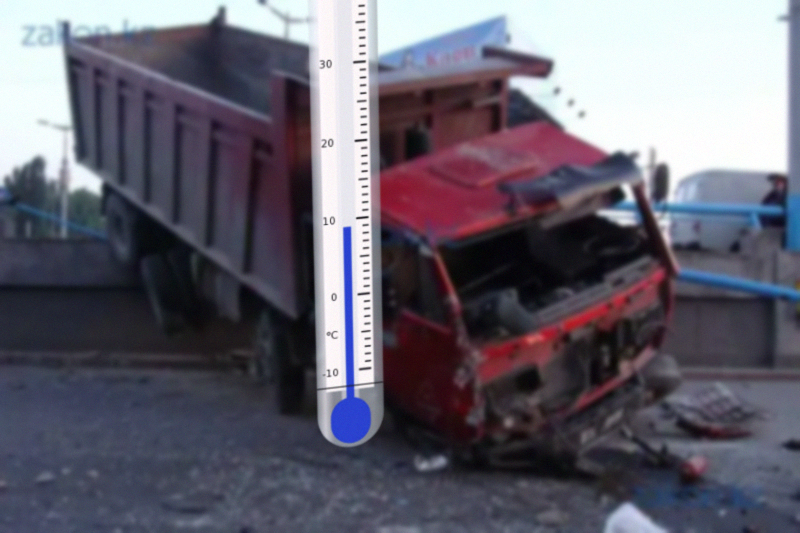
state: 9 °C
